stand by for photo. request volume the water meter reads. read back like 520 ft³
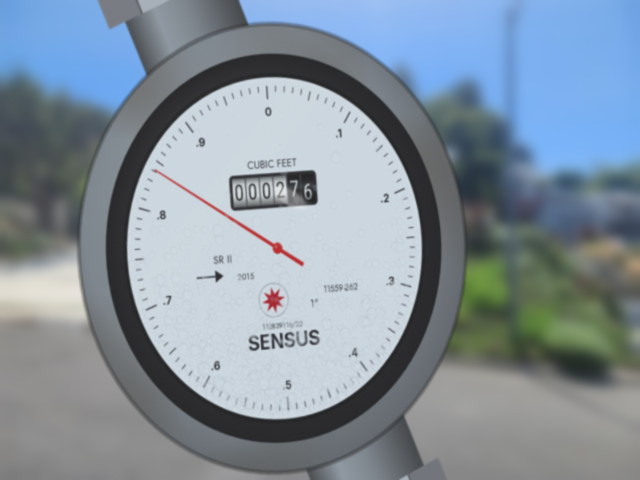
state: 275.84 ft³
